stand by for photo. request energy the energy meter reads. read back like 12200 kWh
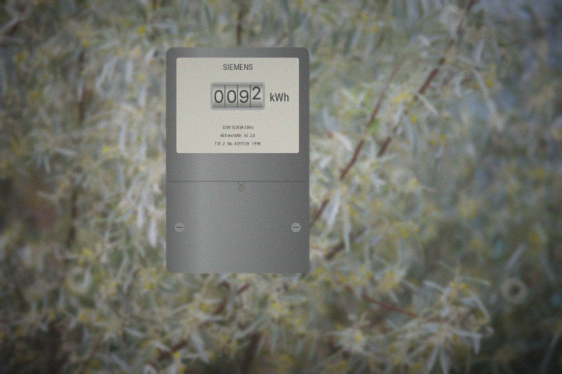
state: 92 kWh
